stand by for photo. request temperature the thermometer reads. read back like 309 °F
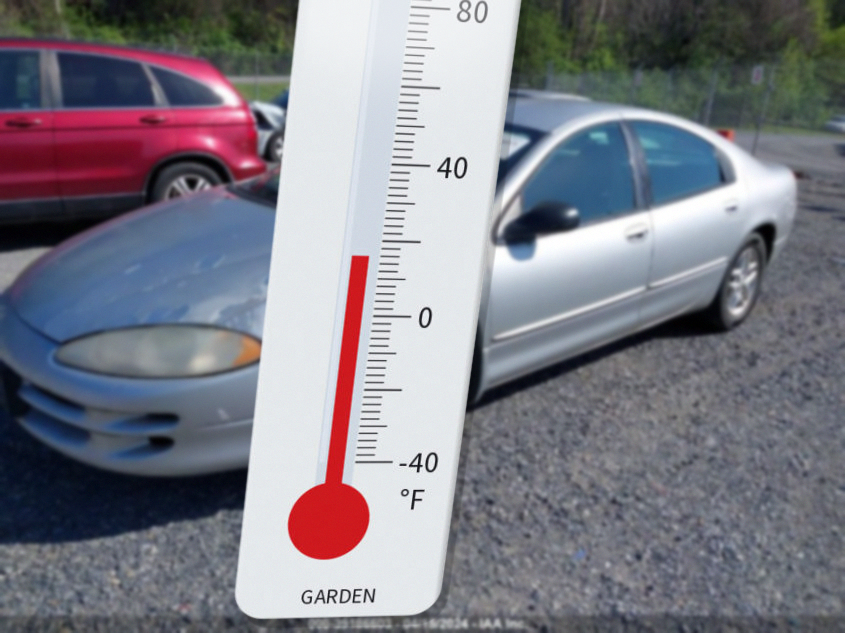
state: 16 °F
